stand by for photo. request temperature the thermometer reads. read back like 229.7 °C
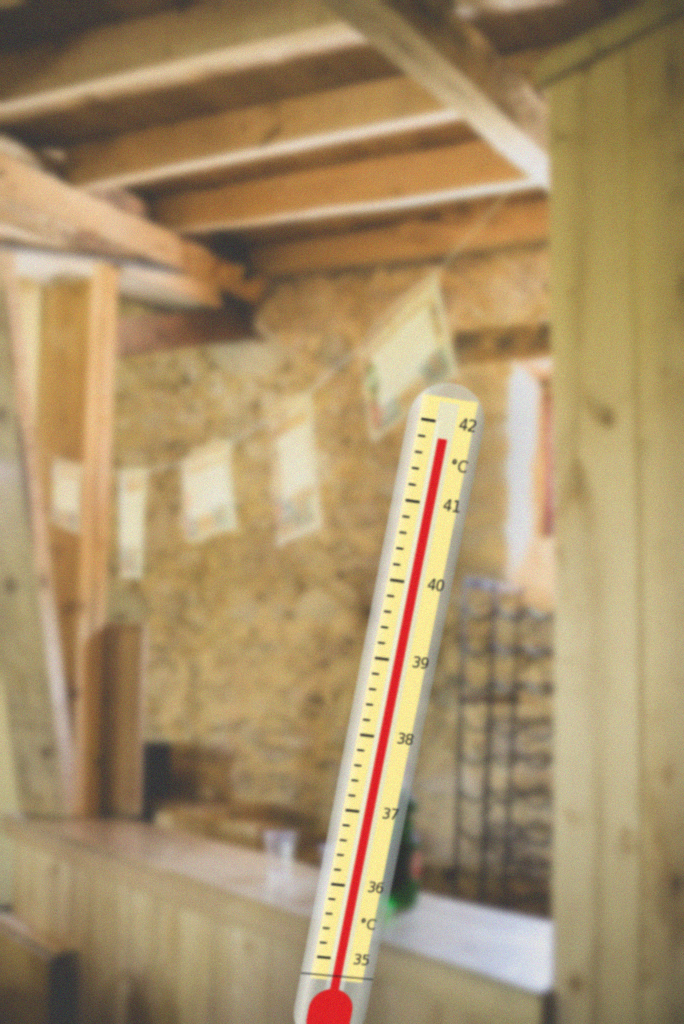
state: 41.8 °C
